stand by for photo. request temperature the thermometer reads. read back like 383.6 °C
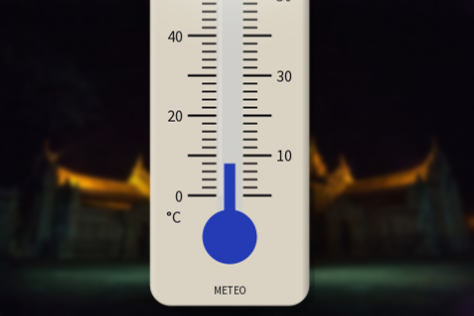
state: 8 °C
